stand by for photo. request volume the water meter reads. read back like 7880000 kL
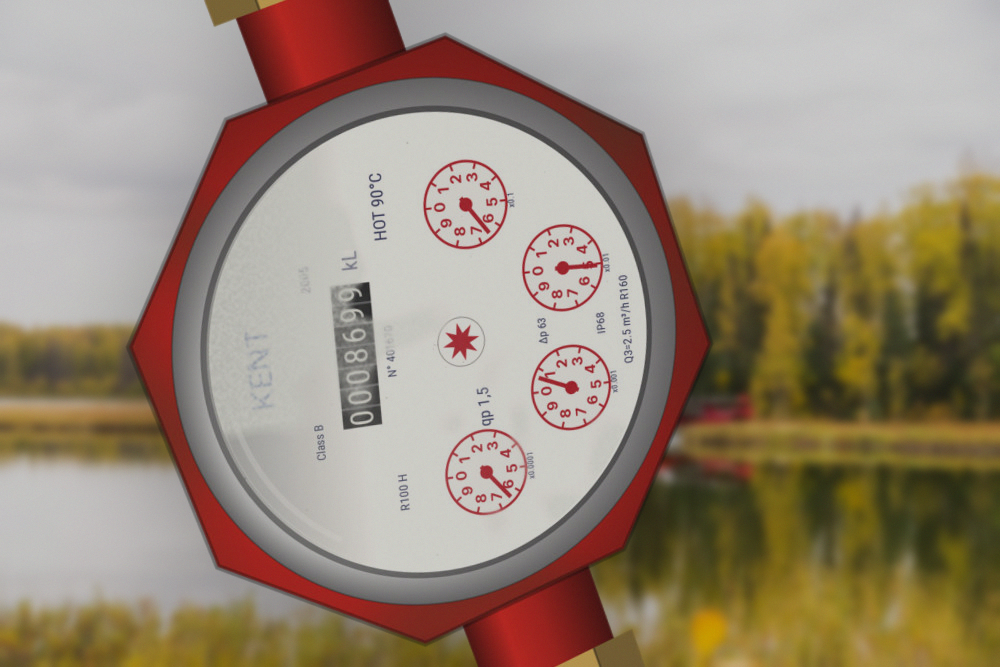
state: 8699.6506 kL
